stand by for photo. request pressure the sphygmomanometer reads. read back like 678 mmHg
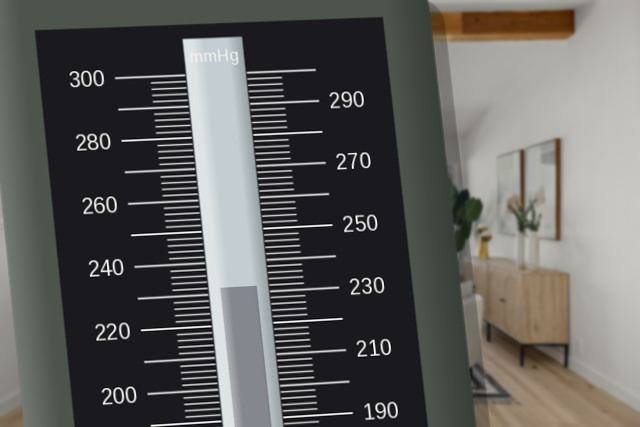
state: 232 mmHg
